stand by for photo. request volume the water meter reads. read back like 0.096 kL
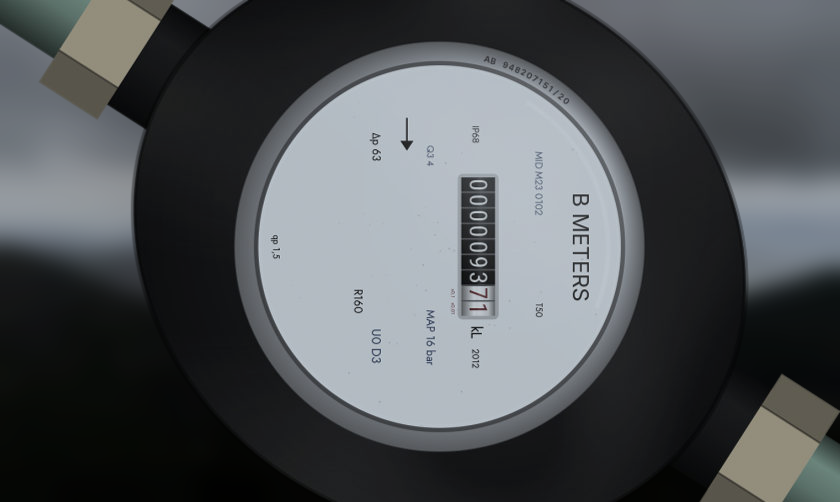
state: 93.71 kL
